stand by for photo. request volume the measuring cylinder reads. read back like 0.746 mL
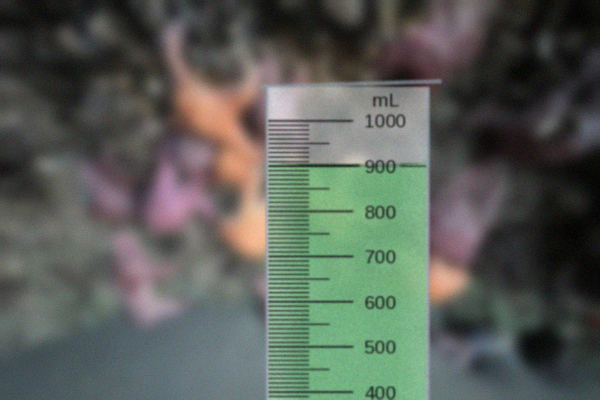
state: 900 mL
